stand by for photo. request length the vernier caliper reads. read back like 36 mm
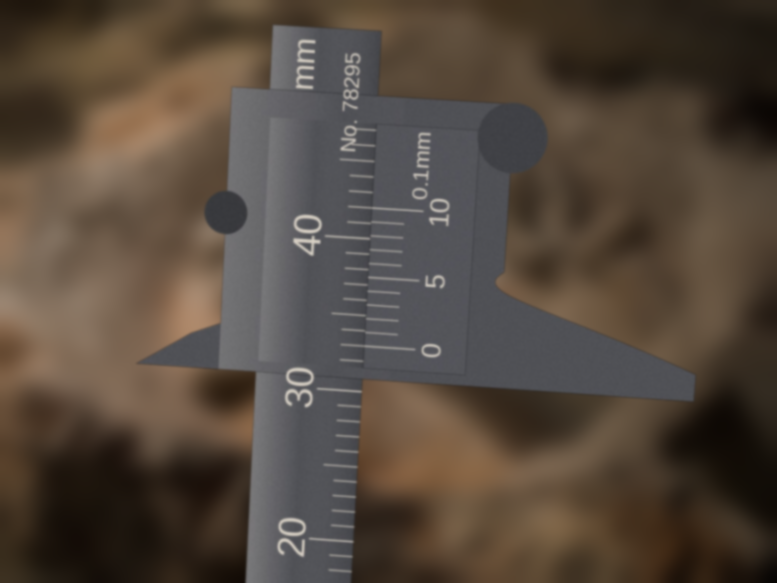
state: 33.0 mm
